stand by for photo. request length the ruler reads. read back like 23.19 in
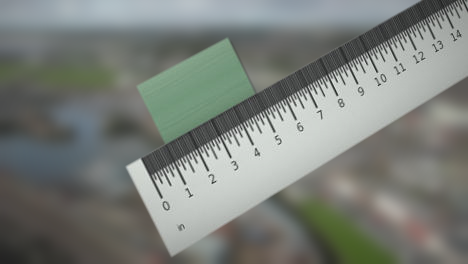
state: 4 in
